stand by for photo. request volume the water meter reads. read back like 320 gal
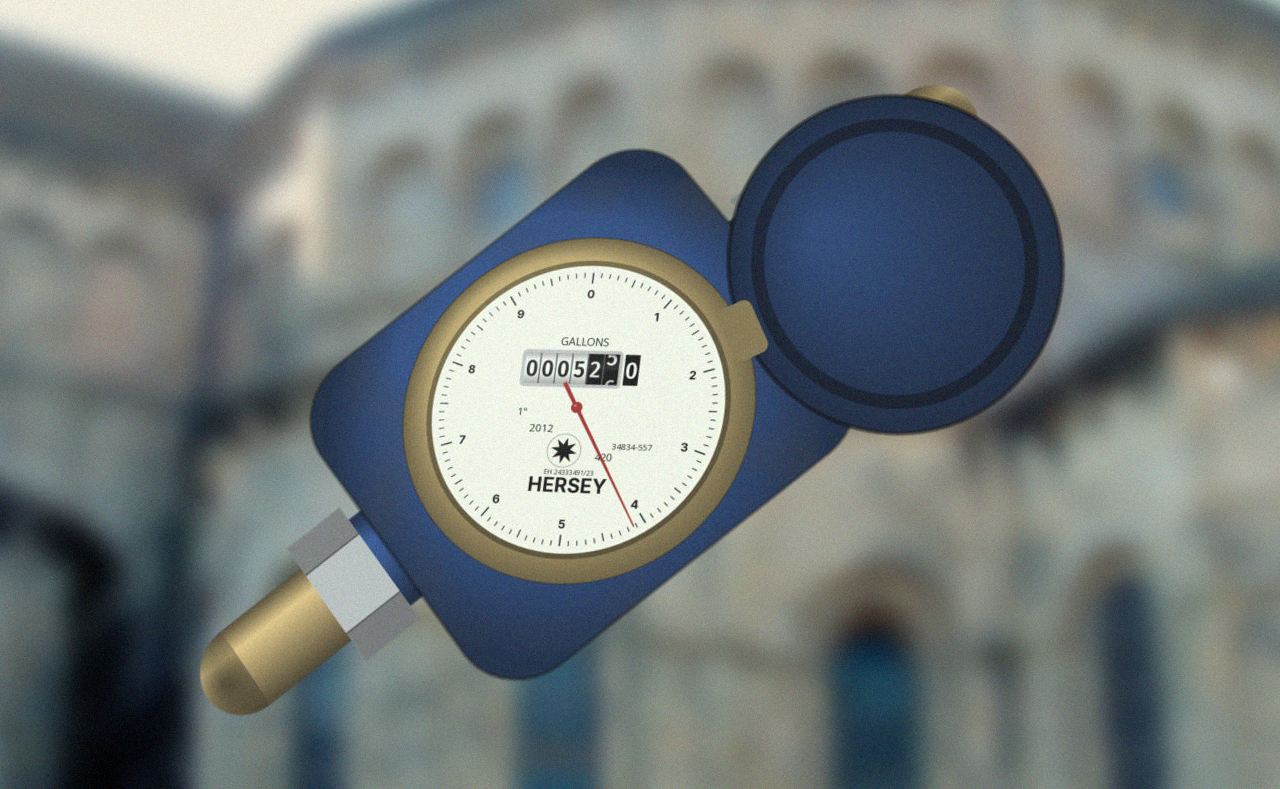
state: 5254.1 gal
